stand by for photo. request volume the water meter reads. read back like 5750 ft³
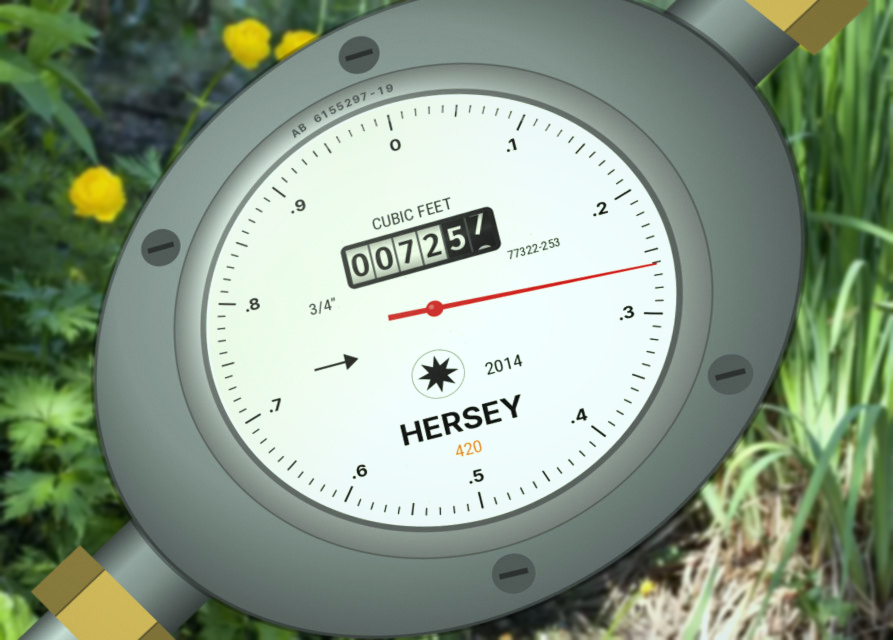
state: 7257.26 ft³
